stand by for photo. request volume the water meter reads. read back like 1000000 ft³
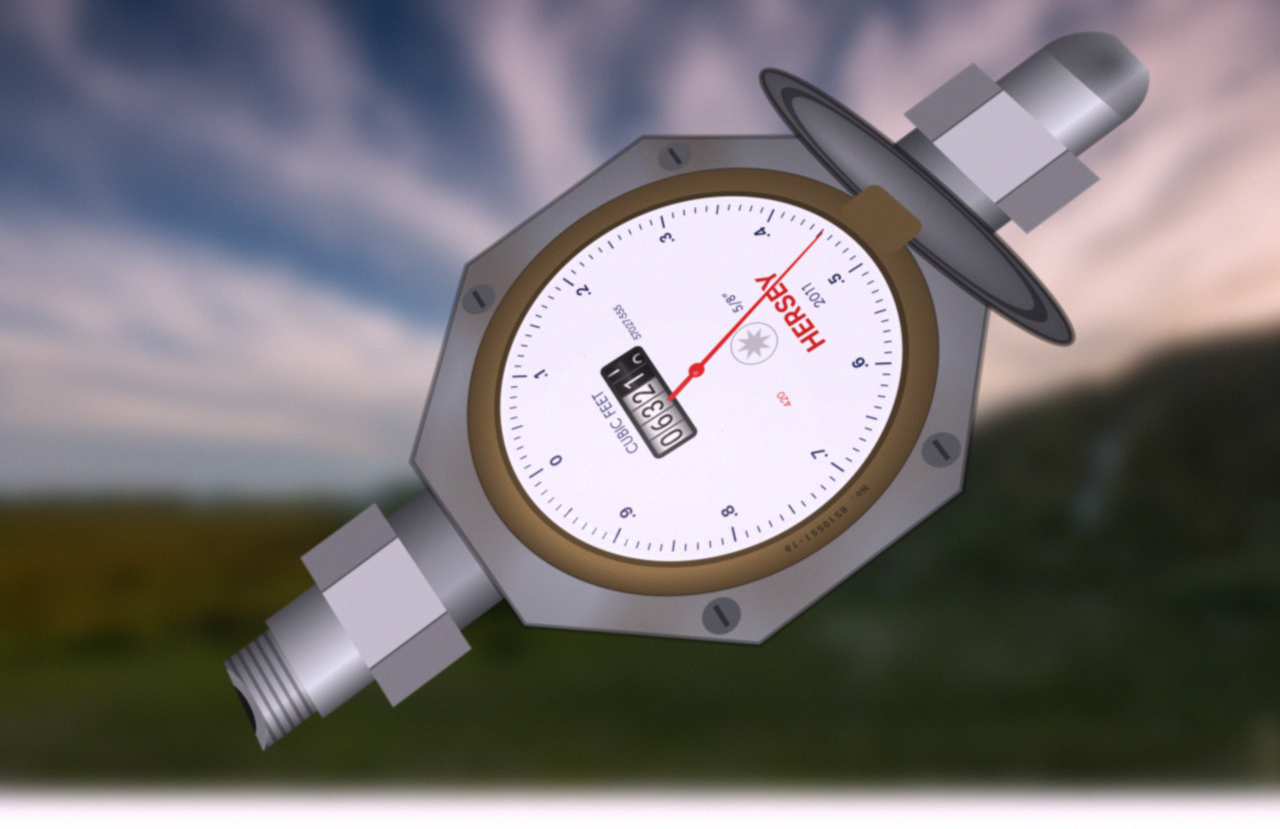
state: 63211.45 ft³
